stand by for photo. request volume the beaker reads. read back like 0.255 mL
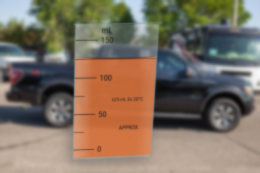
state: 125 mL
